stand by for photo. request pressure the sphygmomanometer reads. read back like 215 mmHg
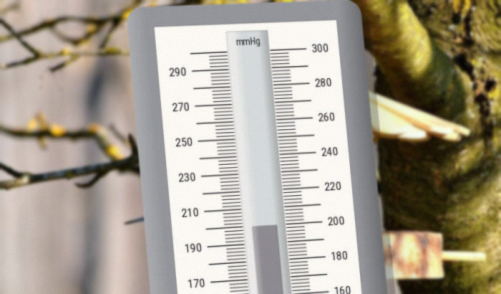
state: 200 mmHg
